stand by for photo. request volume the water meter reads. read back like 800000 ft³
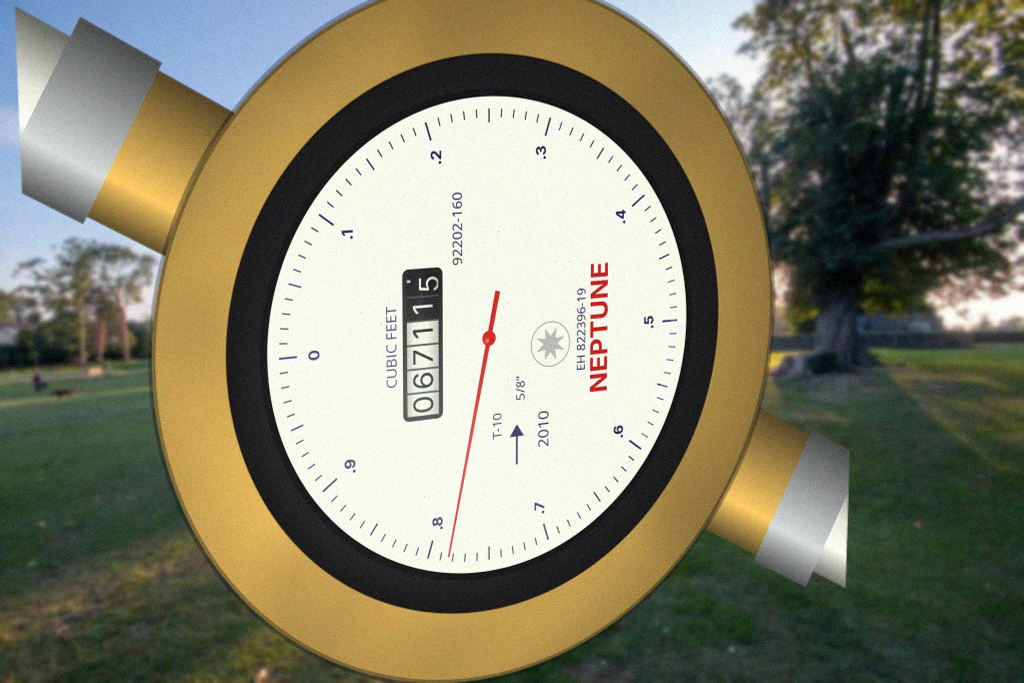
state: 67114.78 ft³
